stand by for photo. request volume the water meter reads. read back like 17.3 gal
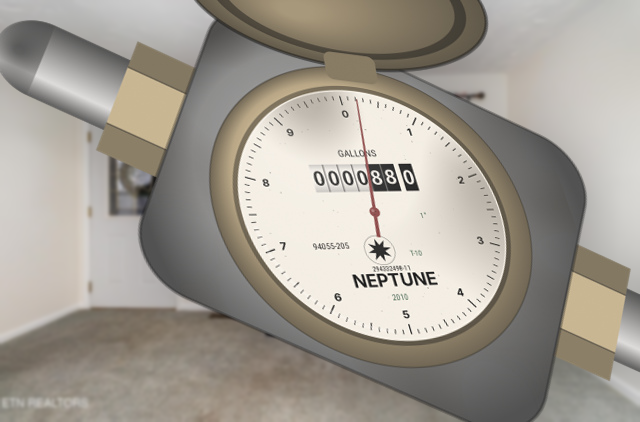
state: 880.2 gal
